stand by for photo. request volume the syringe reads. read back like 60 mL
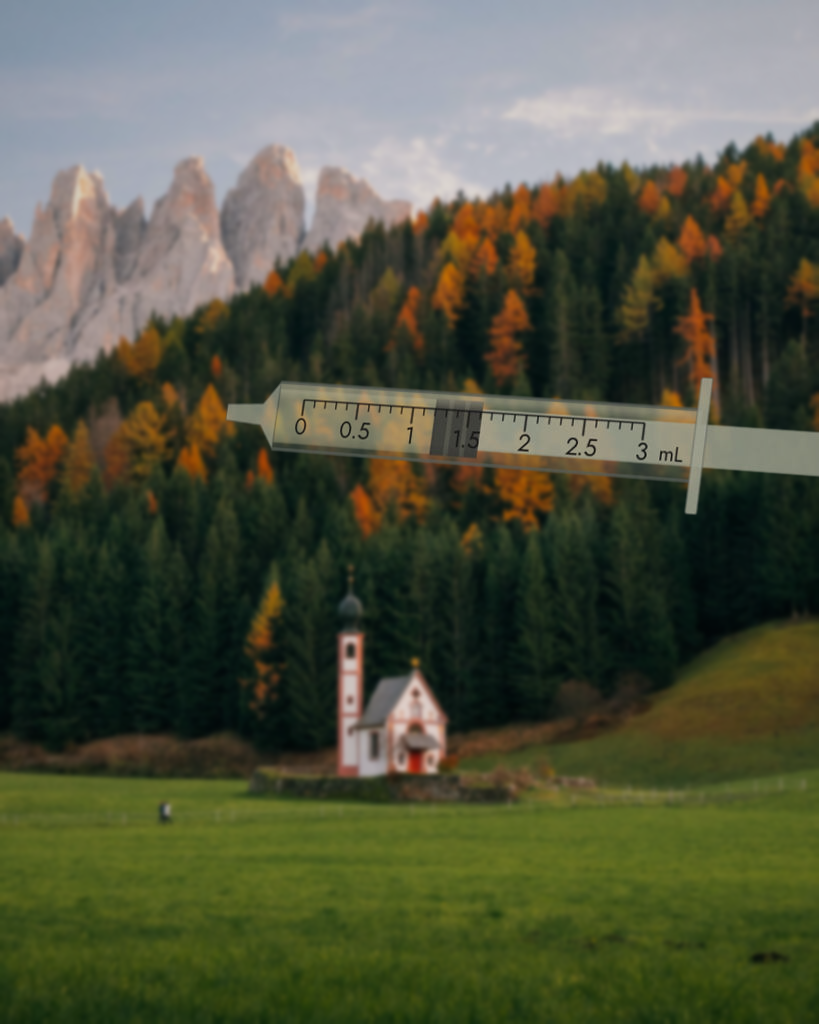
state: 1.2 mL
